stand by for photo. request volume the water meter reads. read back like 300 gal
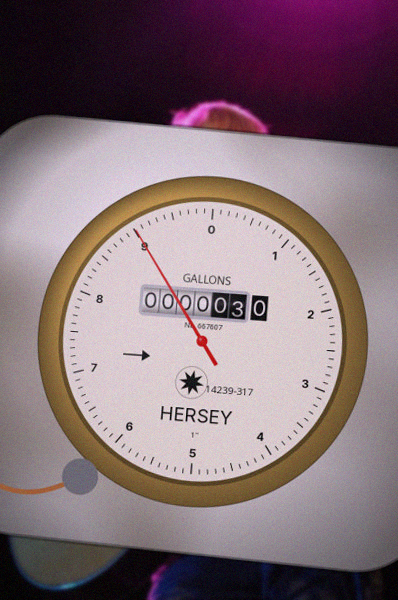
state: 29.0 gal
